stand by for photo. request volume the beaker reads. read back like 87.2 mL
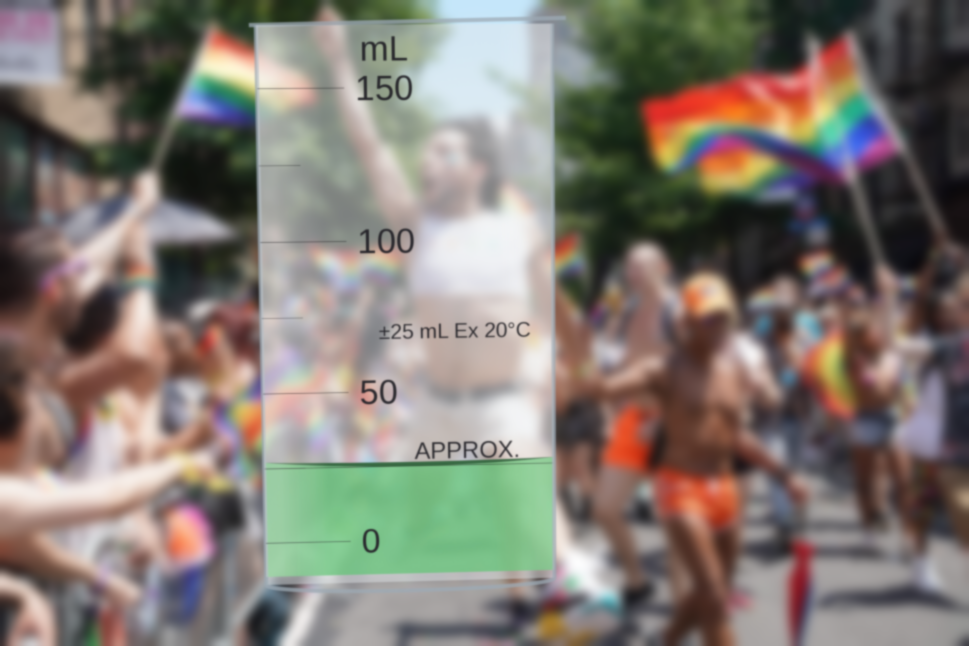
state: 25 mL
